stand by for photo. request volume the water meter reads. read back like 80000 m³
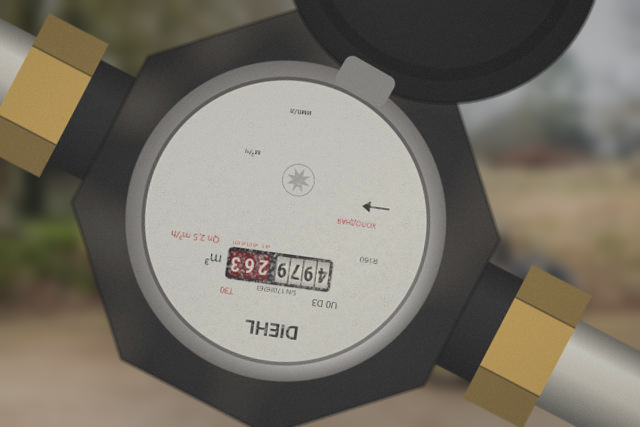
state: 4979.263 m³
